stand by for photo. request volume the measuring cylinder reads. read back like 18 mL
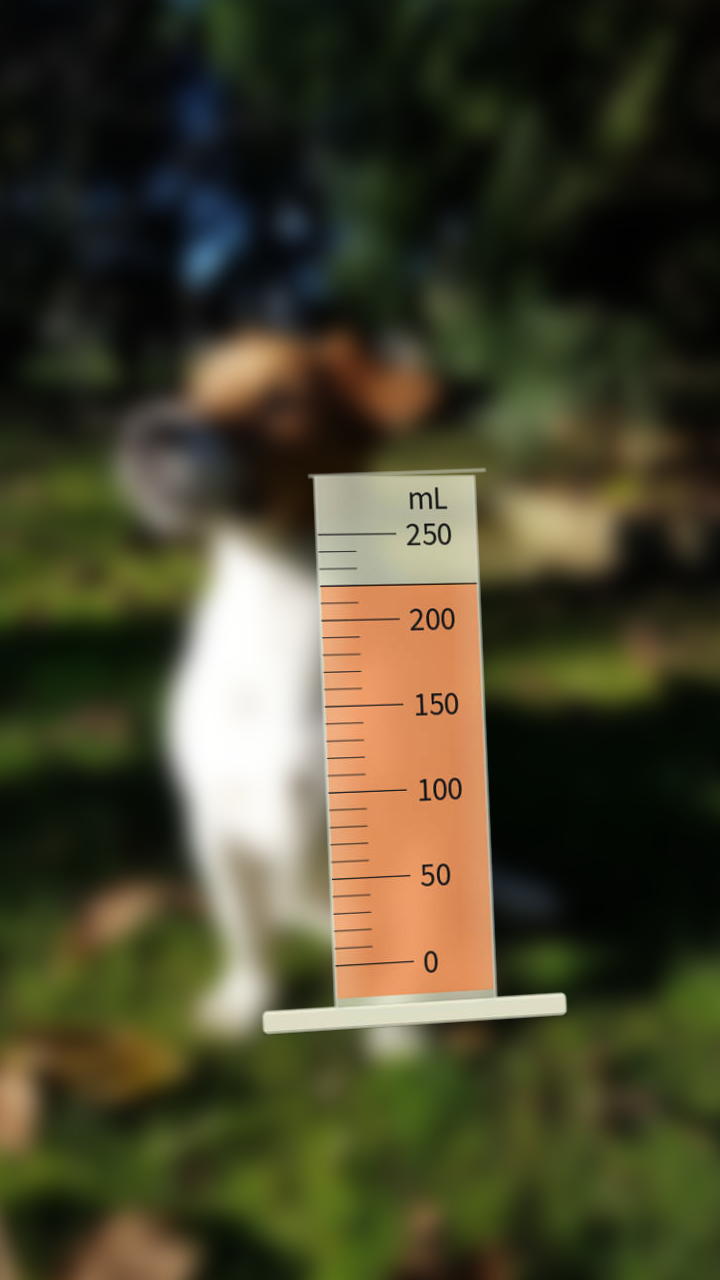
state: 220 mL
